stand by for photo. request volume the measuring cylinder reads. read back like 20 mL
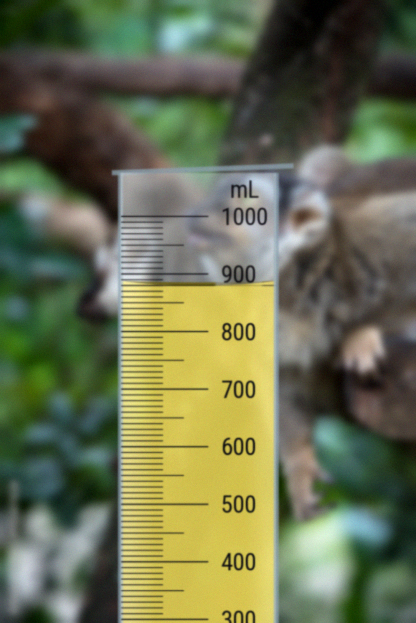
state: 880 mL
